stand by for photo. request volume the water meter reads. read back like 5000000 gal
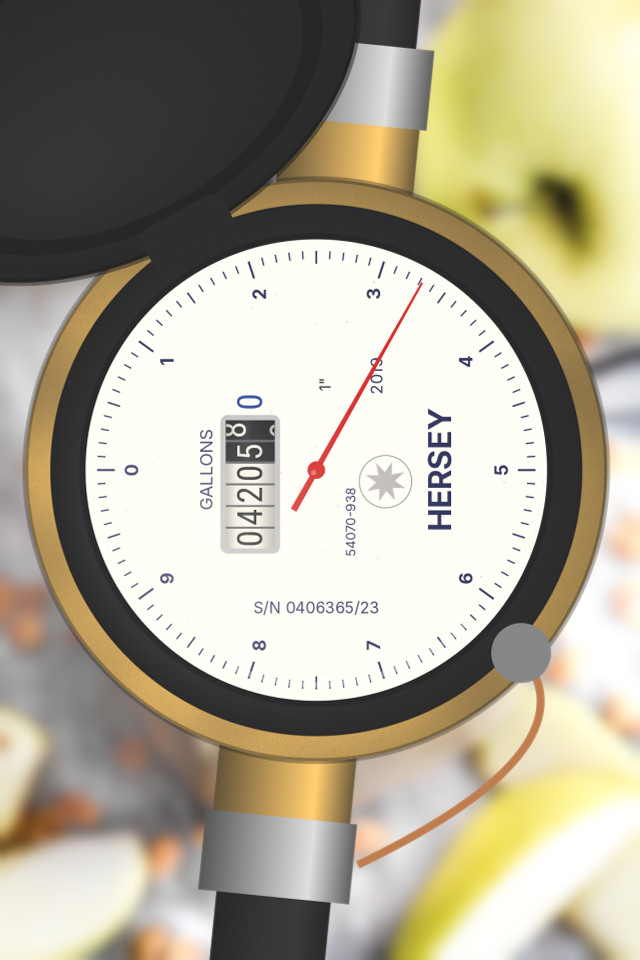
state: 420583.3 gal
